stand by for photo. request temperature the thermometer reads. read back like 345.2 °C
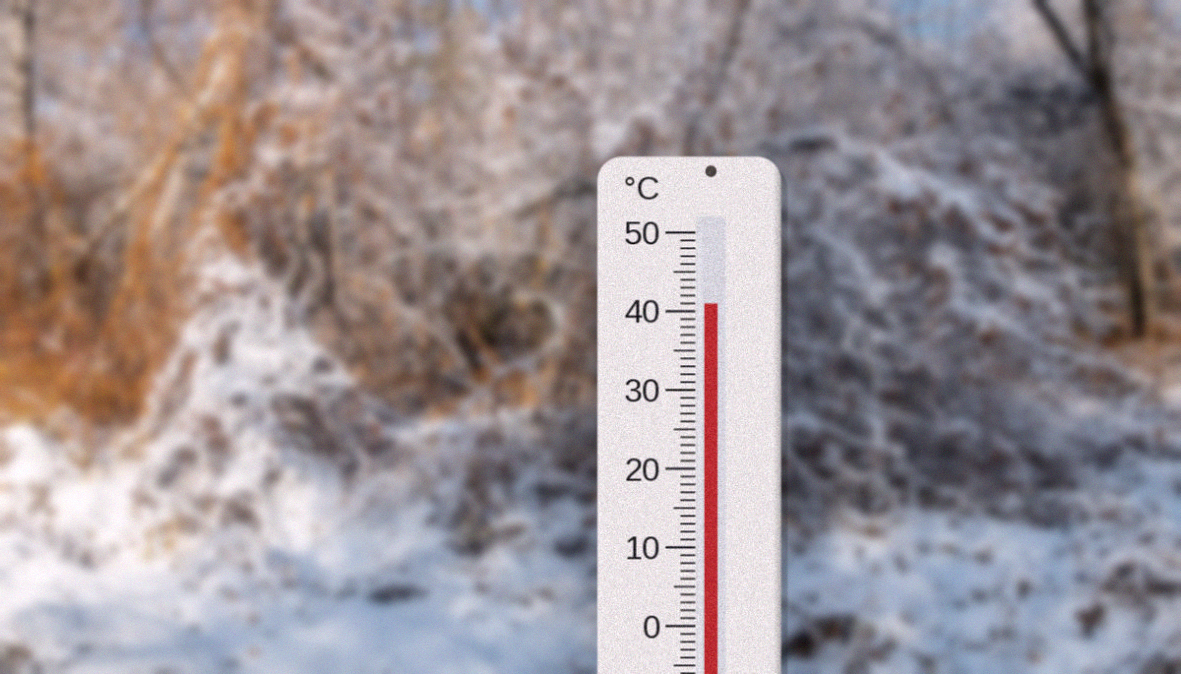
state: 41 °C
